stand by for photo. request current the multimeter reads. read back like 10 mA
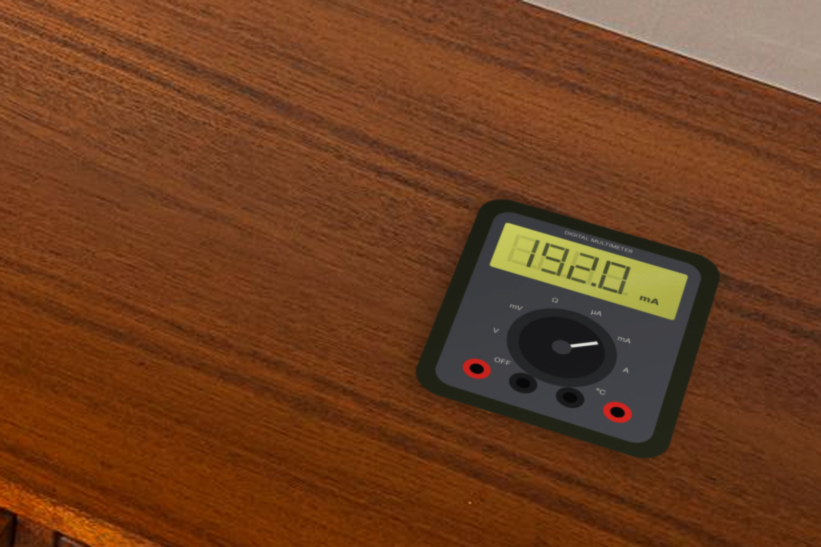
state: 192.0 mA
